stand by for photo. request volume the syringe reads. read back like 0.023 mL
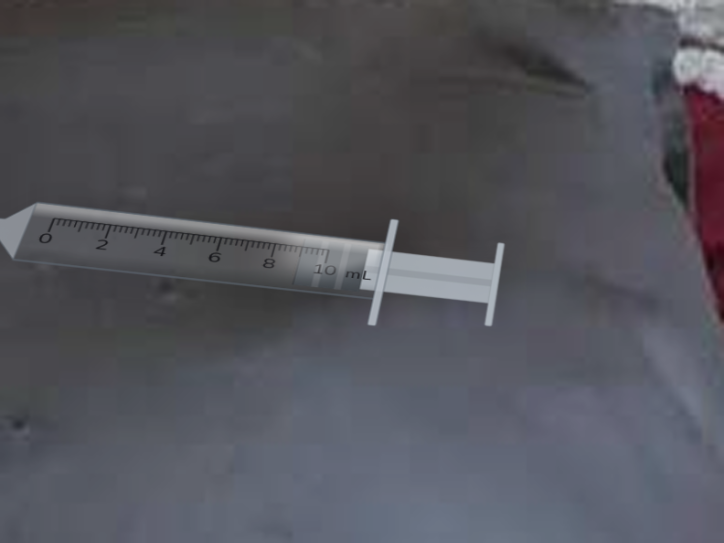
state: 9 mL
